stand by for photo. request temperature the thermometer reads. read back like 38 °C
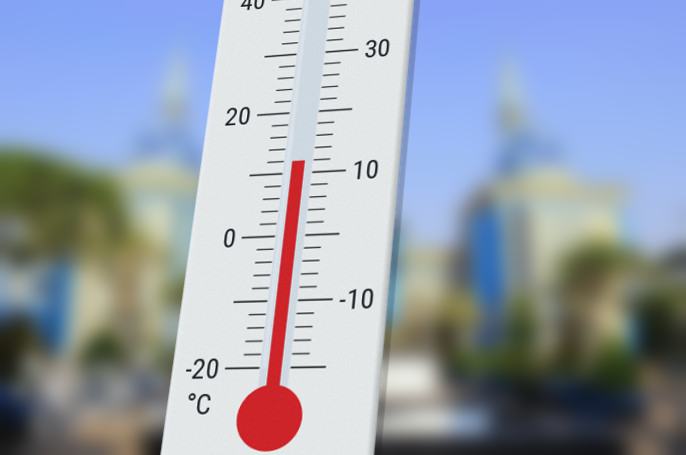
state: 12 °C
